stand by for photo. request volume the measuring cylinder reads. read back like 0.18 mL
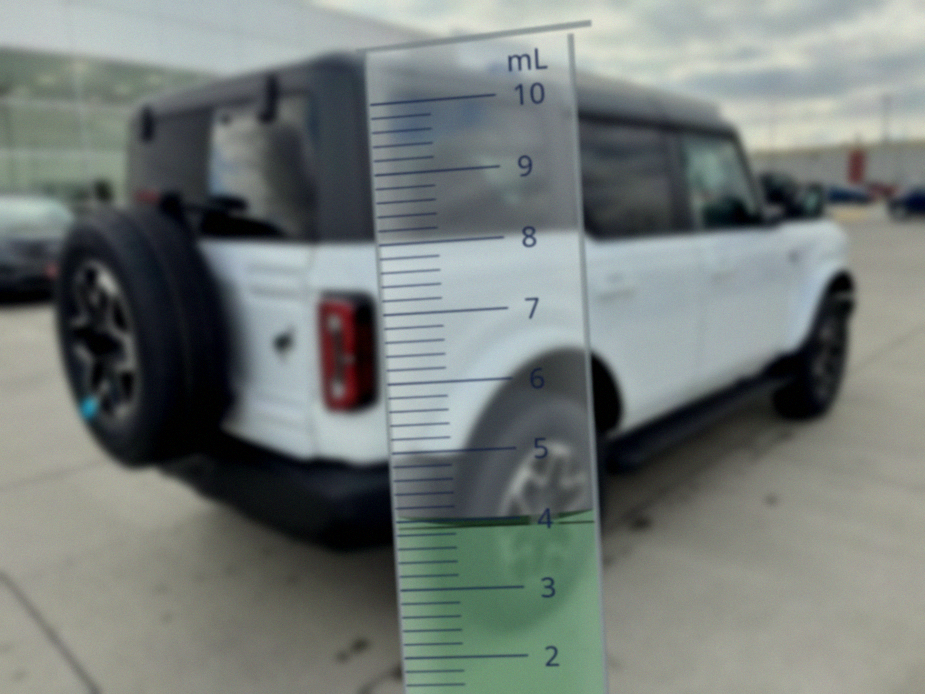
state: 3.9 mL
